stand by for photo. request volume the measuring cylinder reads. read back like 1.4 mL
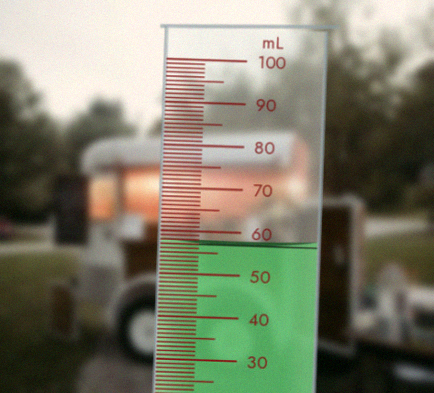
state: 57 mL
